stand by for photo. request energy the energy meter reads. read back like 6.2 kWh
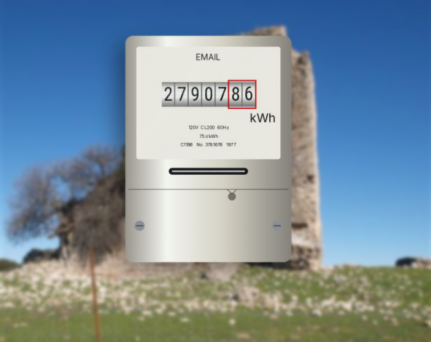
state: 27907.86 kWh
